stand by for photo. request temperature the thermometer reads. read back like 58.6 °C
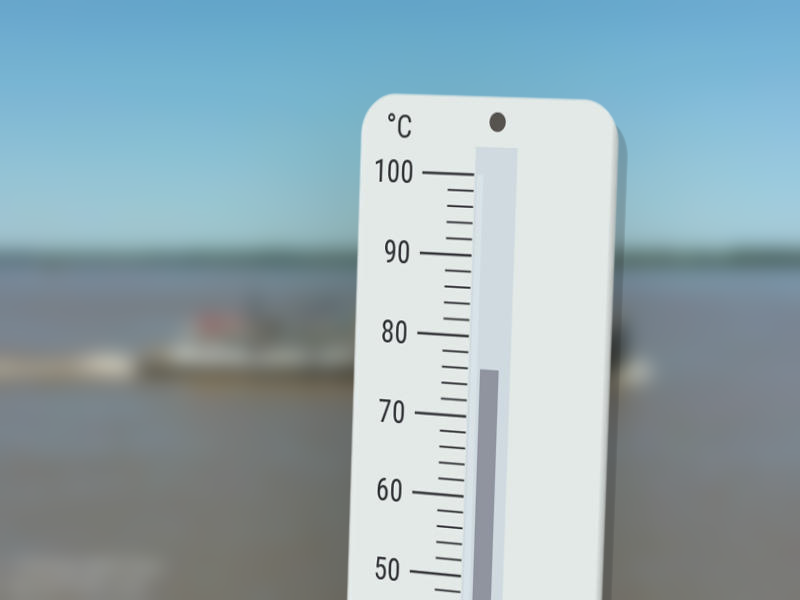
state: 76 °C
